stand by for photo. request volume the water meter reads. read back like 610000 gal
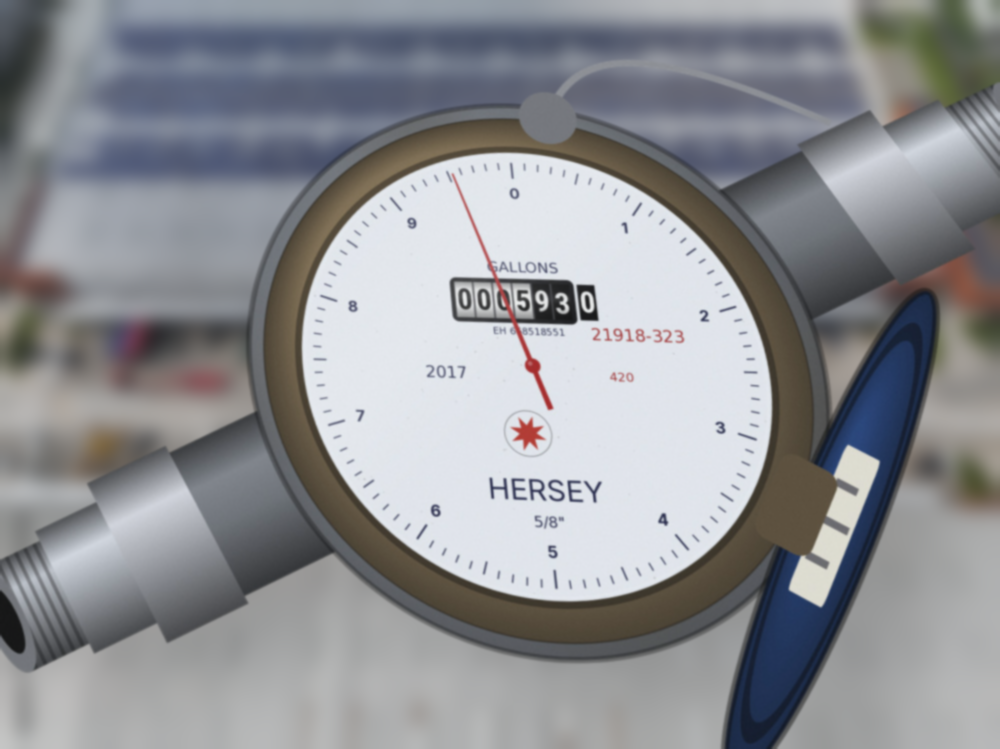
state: 5929.5 gal
